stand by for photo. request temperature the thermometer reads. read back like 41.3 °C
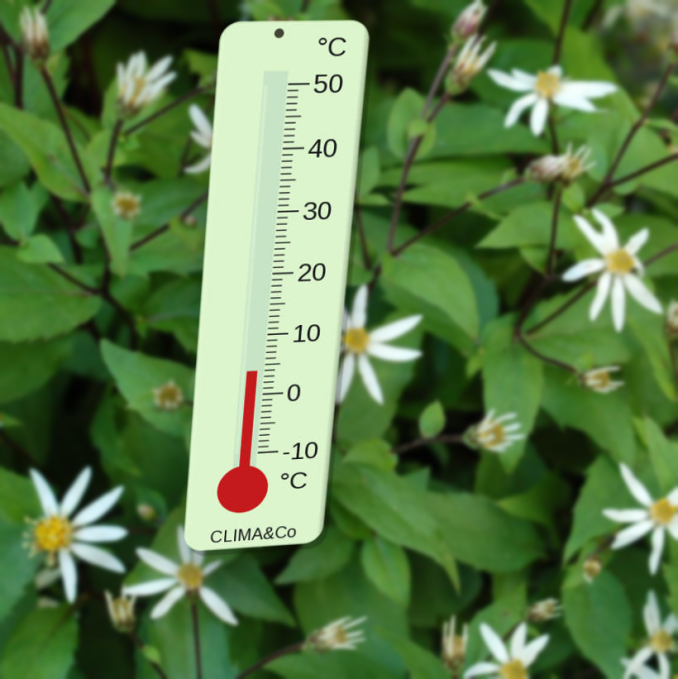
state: 4 °C
